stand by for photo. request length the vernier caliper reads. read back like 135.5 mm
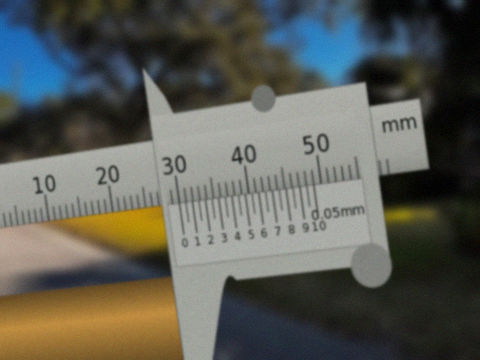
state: 30.0 mm
